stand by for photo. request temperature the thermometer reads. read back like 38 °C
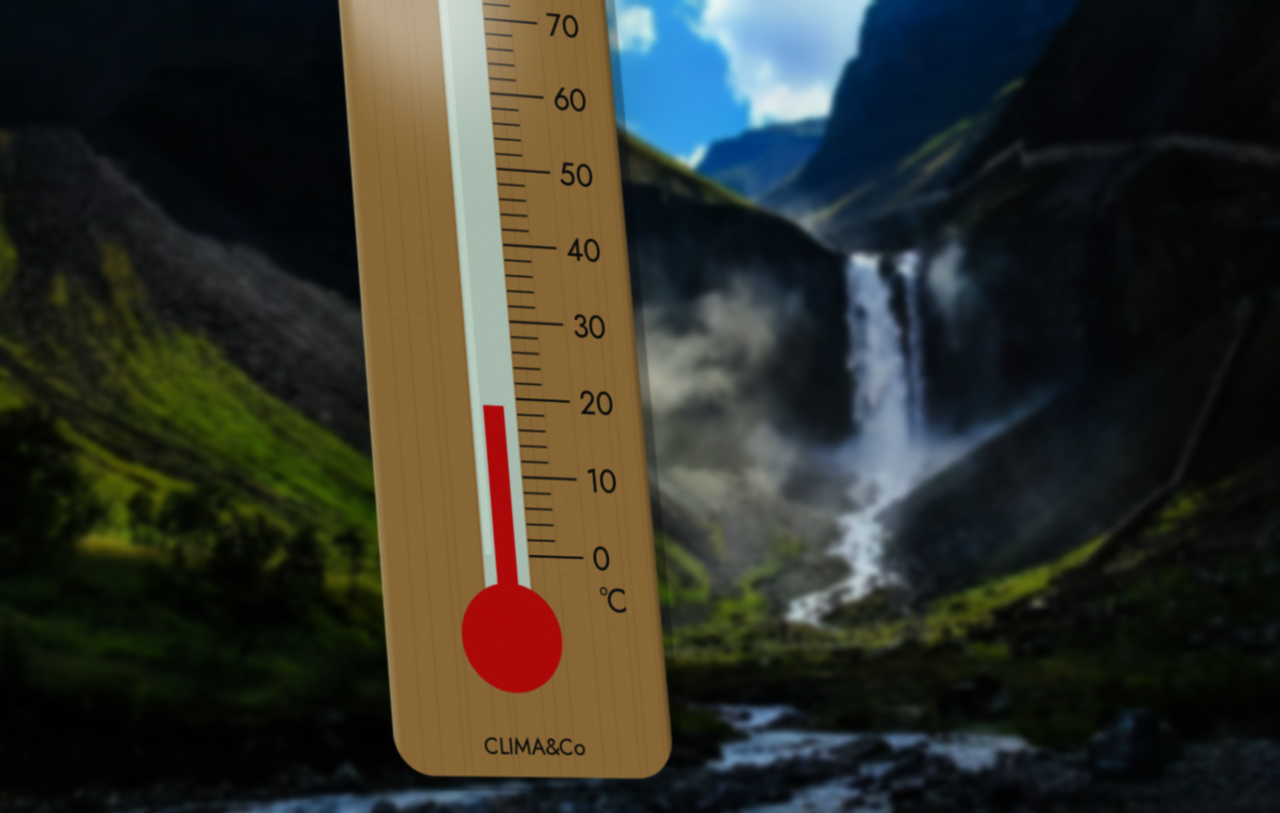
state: 19 °C
